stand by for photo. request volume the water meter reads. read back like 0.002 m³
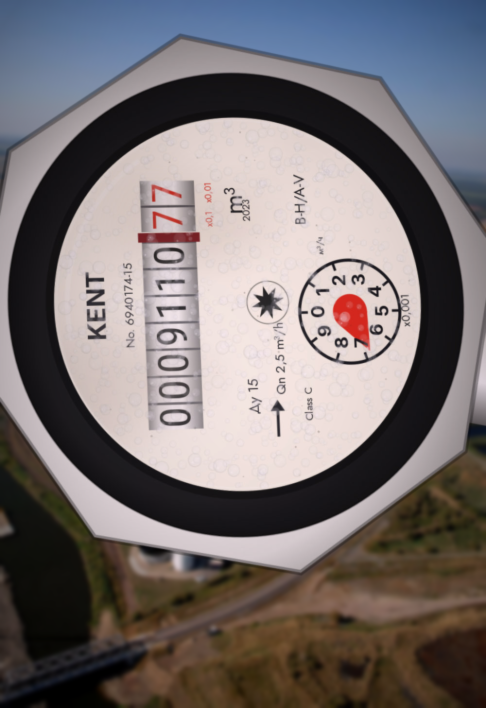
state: 9110.776 m³
